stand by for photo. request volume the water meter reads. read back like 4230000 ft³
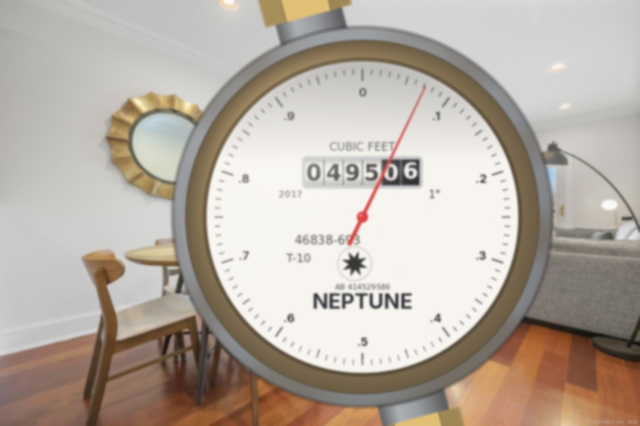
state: 49506.07 ft³
